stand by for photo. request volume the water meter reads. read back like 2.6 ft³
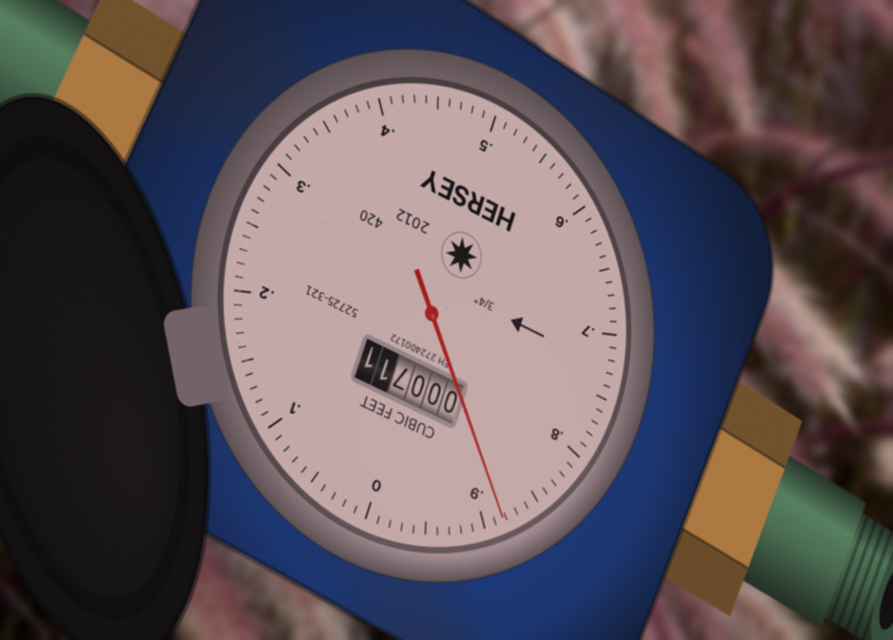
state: 710.88 ft³
